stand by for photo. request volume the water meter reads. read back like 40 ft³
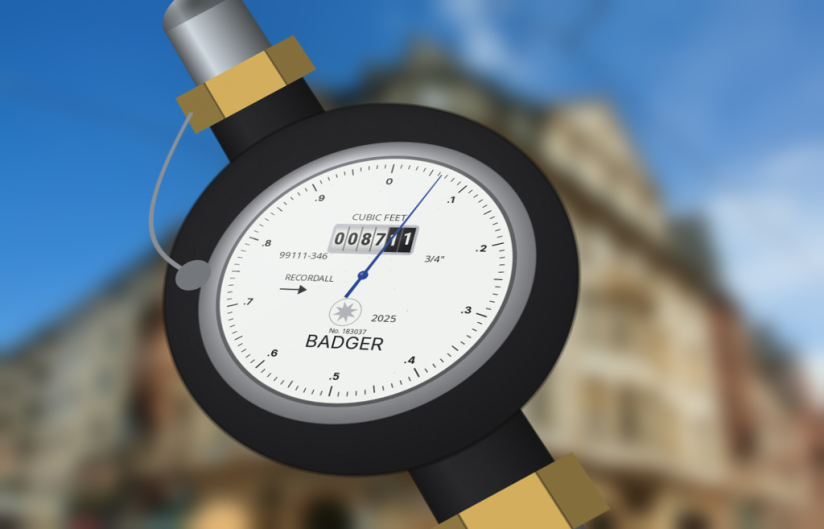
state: 8711.06 ft³
